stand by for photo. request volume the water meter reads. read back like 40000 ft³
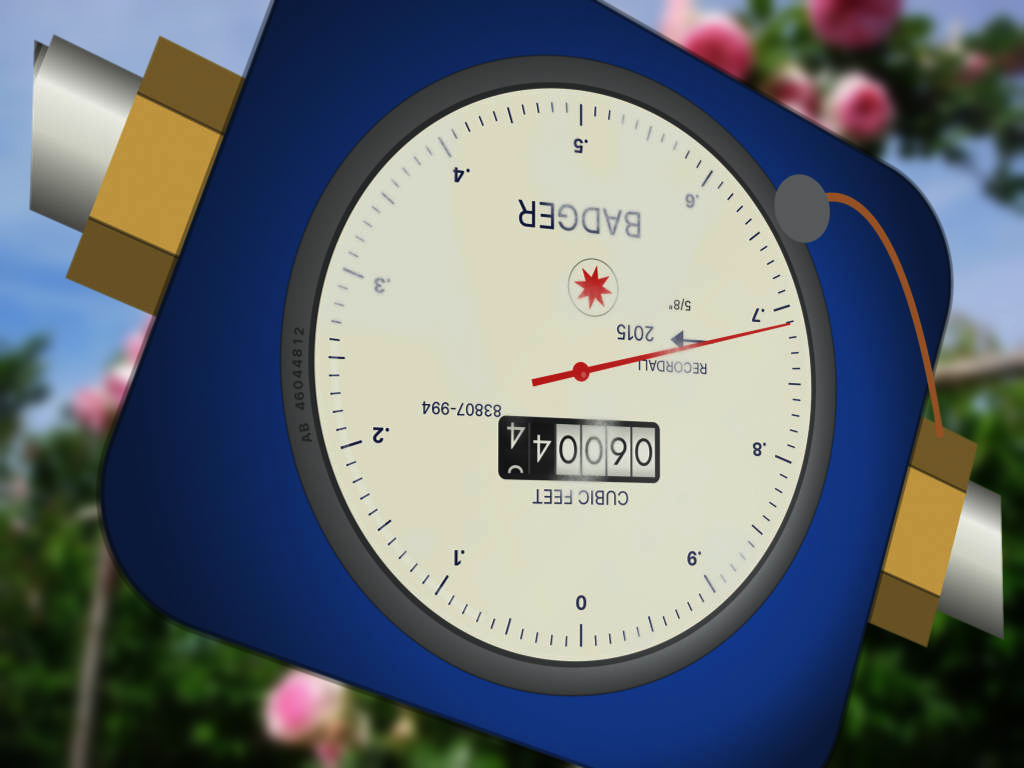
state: 60043.71 ft³
